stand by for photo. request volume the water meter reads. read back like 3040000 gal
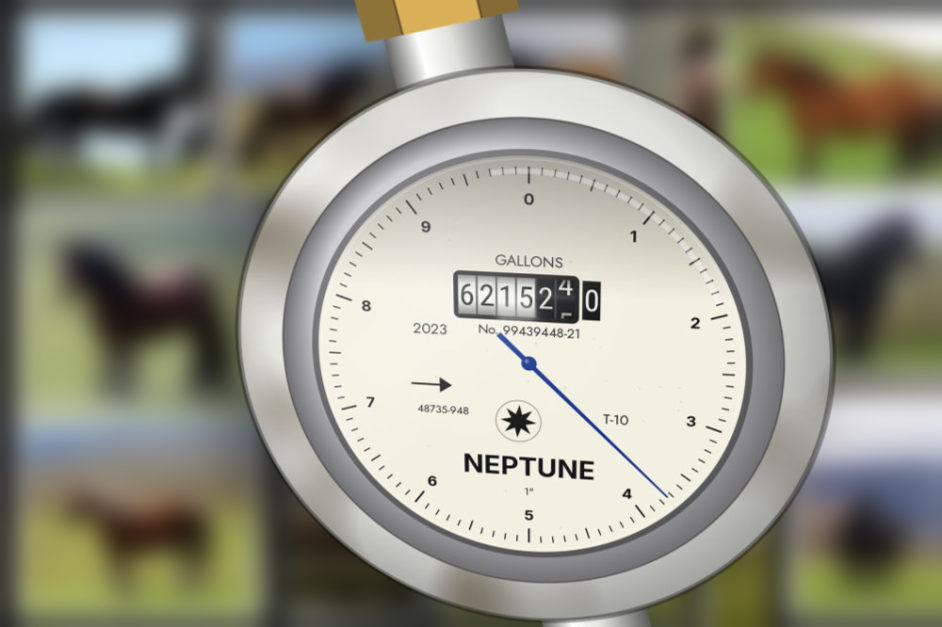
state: 6215243.7 gal
